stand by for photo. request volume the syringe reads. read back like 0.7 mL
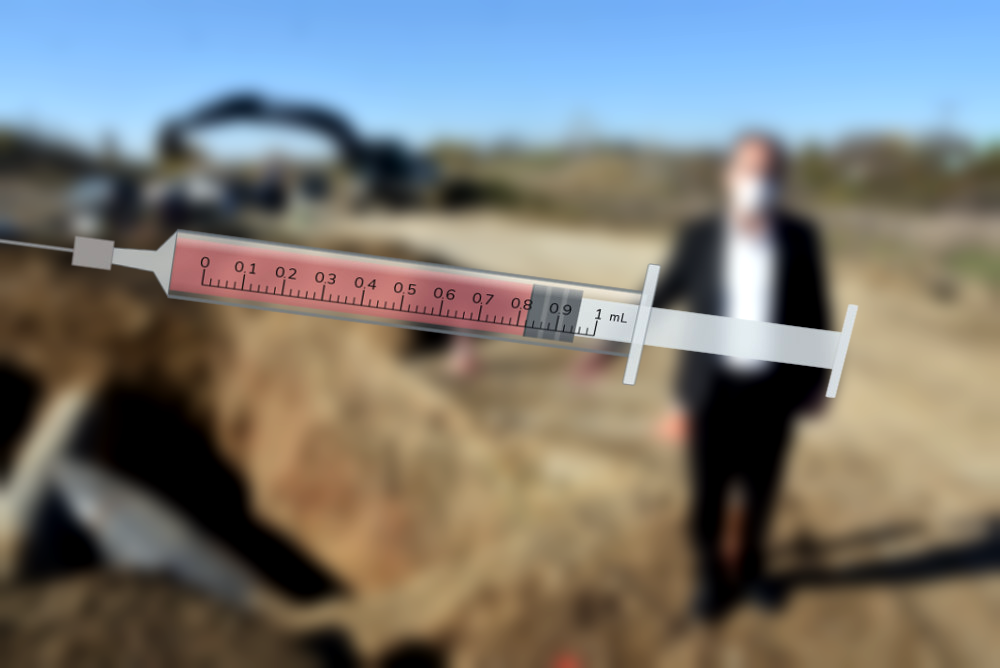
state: 0.82 mL
